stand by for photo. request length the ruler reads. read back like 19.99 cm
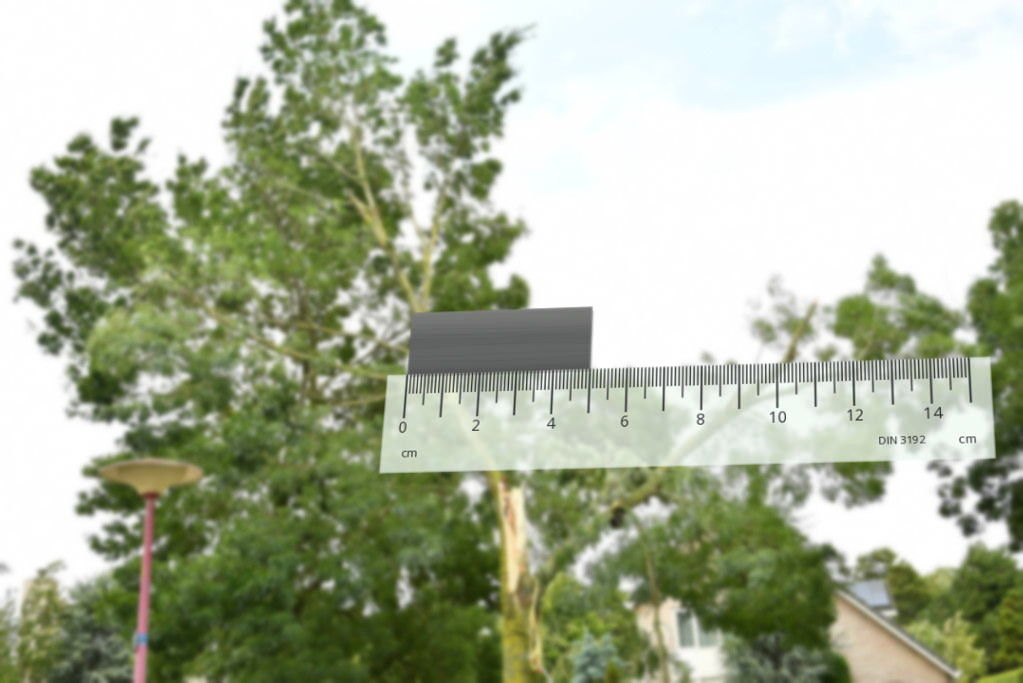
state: 5 cm
